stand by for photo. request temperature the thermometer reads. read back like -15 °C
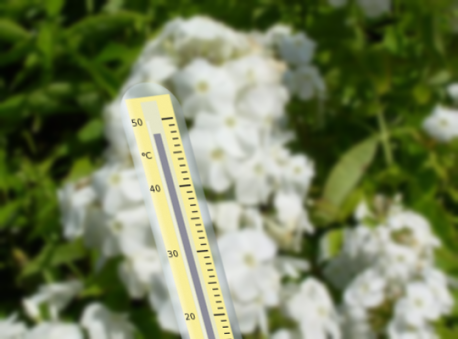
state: 48 °C
